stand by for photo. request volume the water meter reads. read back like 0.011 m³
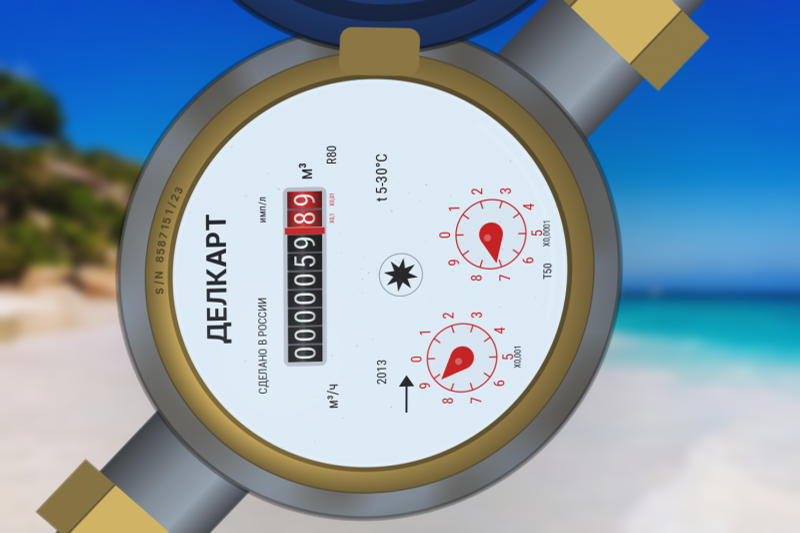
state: 59.8987 m³
